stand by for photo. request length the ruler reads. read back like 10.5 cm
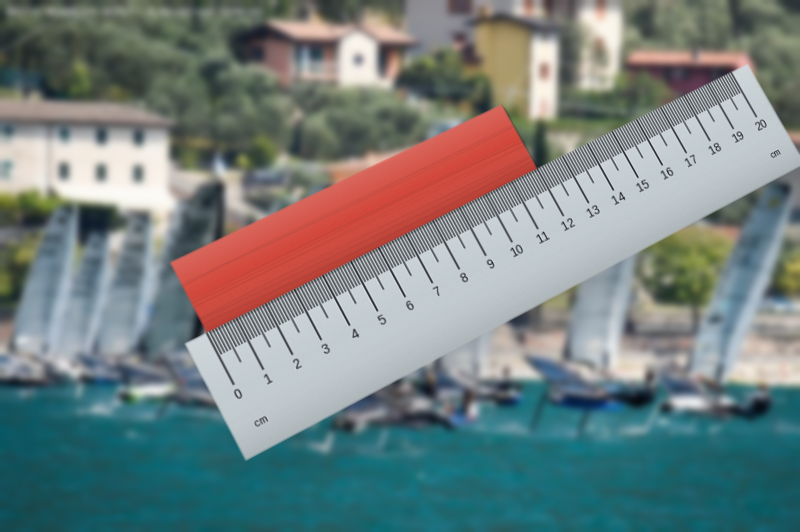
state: 12 cm
